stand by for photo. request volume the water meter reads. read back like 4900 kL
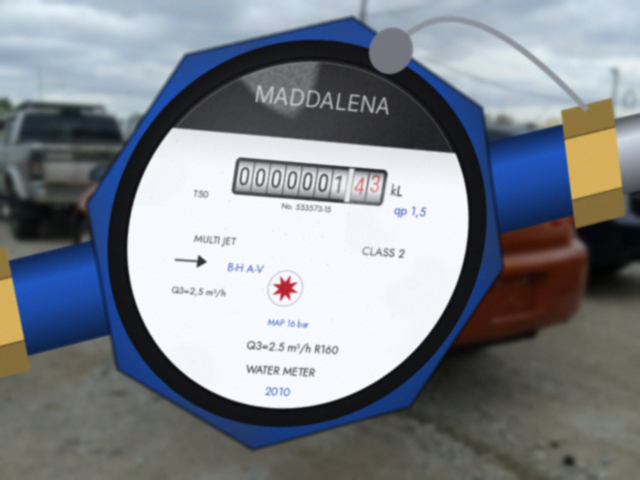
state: 1.43 kL
